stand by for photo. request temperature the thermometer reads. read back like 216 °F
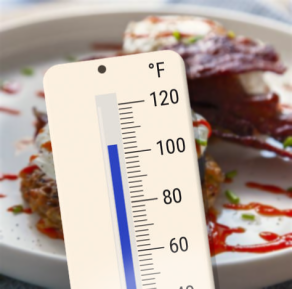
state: 104 °F
